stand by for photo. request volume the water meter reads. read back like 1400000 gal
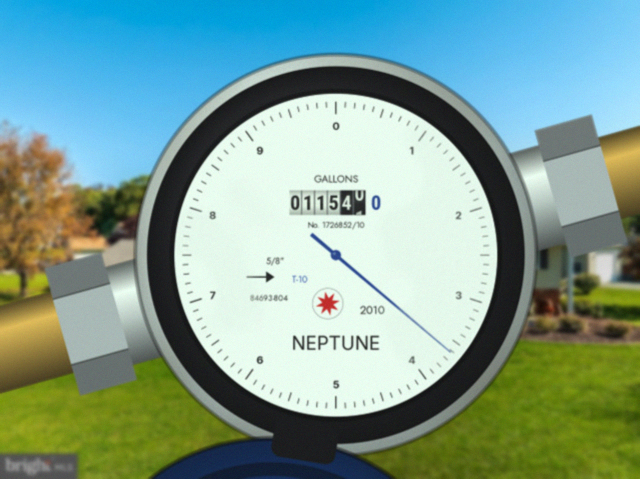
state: 115403.6 gal
